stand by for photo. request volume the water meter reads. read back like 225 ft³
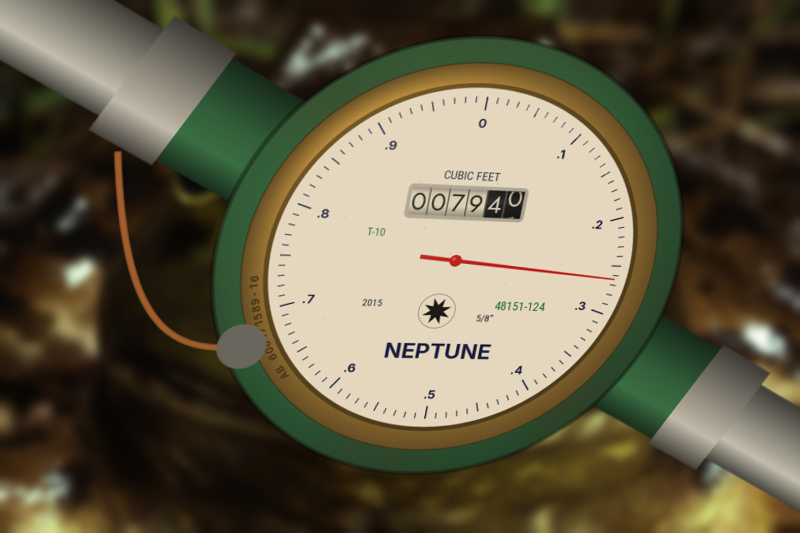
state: 7940.26 ft³
